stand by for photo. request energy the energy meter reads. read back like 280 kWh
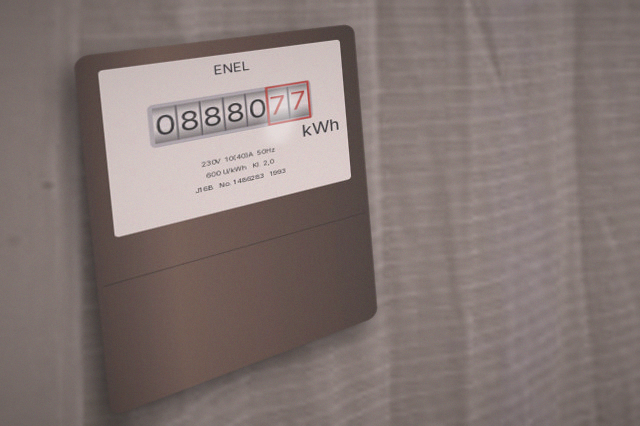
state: 8880.77 kWh
